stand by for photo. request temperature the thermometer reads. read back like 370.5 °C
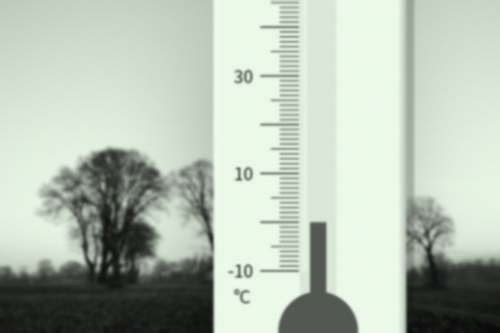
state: 0 °C
